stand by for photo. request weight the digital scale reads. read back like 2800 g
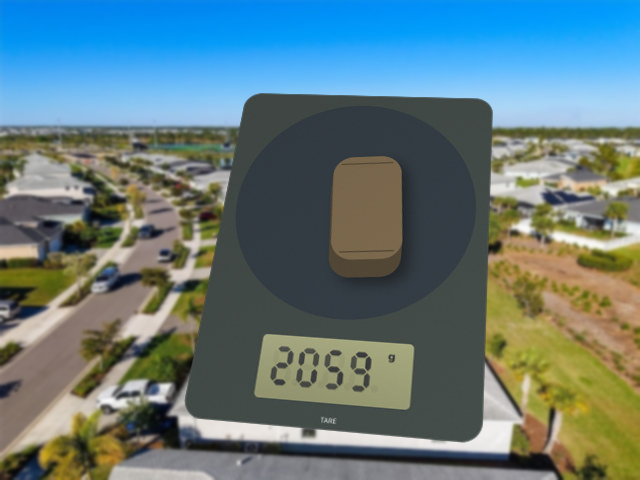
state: 2059 g
